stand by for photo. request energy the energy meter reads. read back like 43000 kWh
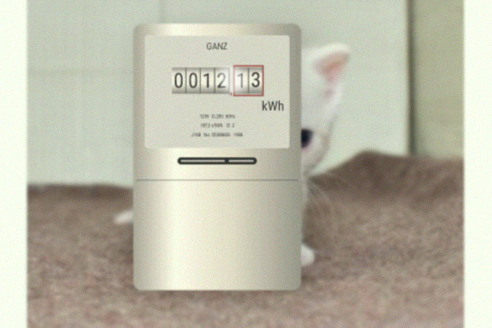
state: 12.13 kWh
